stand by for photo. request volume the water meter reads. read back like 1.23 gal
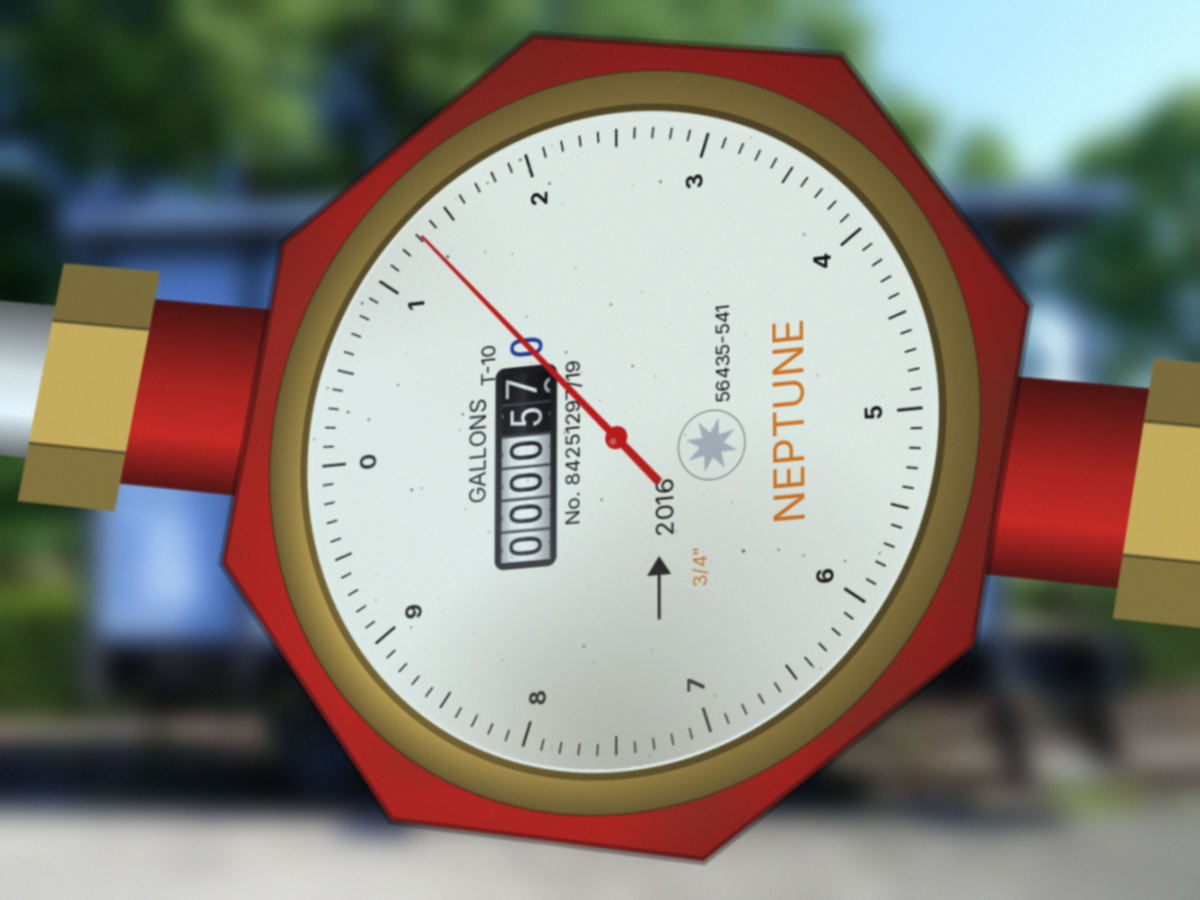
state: 571.3 gal
